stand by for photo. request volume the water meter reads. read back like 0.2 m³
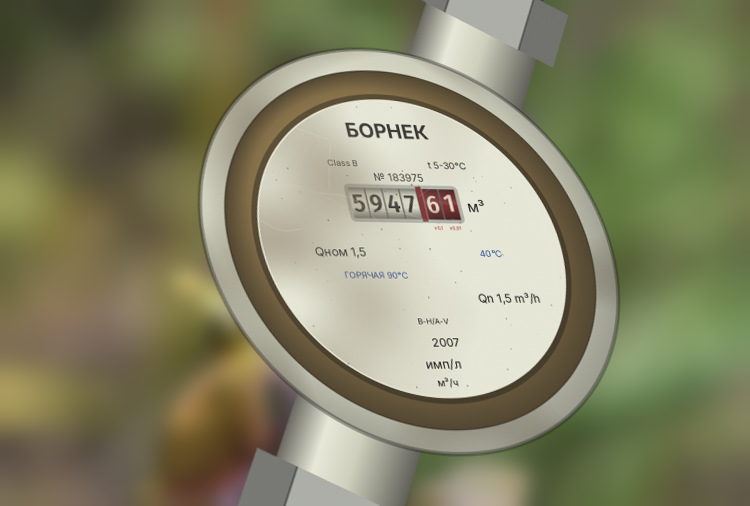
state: 5947.61 m³
